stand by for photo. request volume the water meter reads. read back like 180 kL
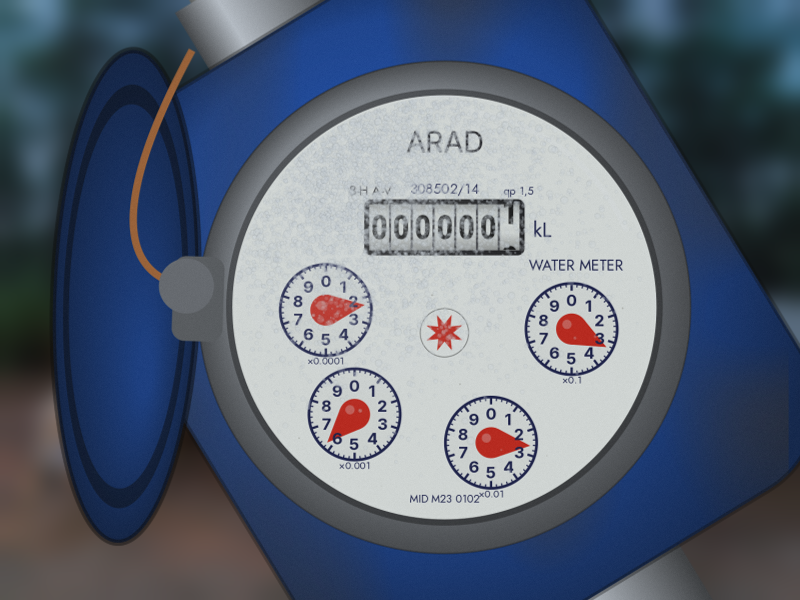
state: 1.3262 kL
